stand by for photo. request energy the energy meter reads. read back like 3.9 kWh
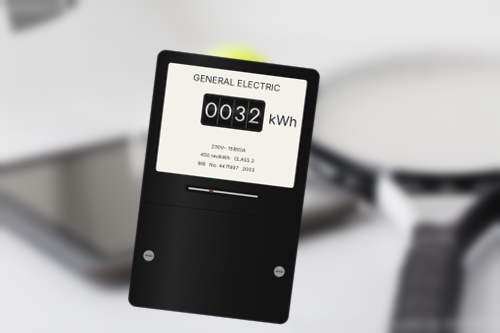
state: 32 kWh
